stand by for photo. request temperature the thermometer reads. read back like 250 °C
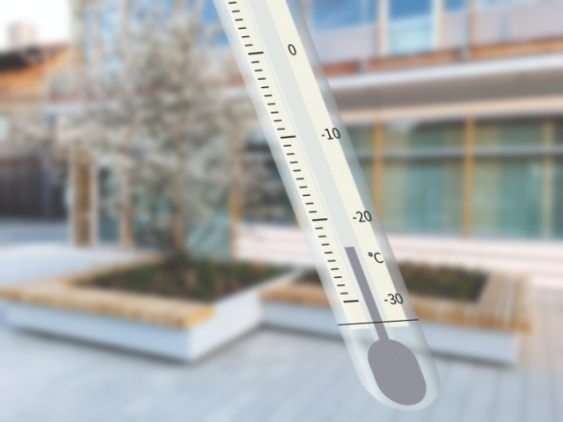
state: -23.5 °C
